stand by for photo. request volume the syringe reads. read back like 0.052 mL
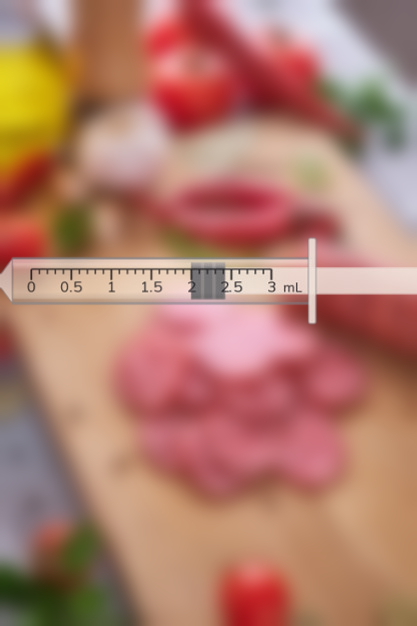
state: 2 mL
